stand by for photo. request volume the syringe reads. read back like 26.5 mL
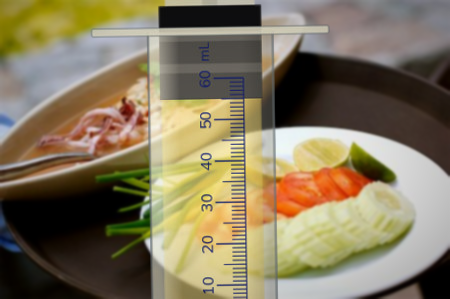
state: 55 mL
